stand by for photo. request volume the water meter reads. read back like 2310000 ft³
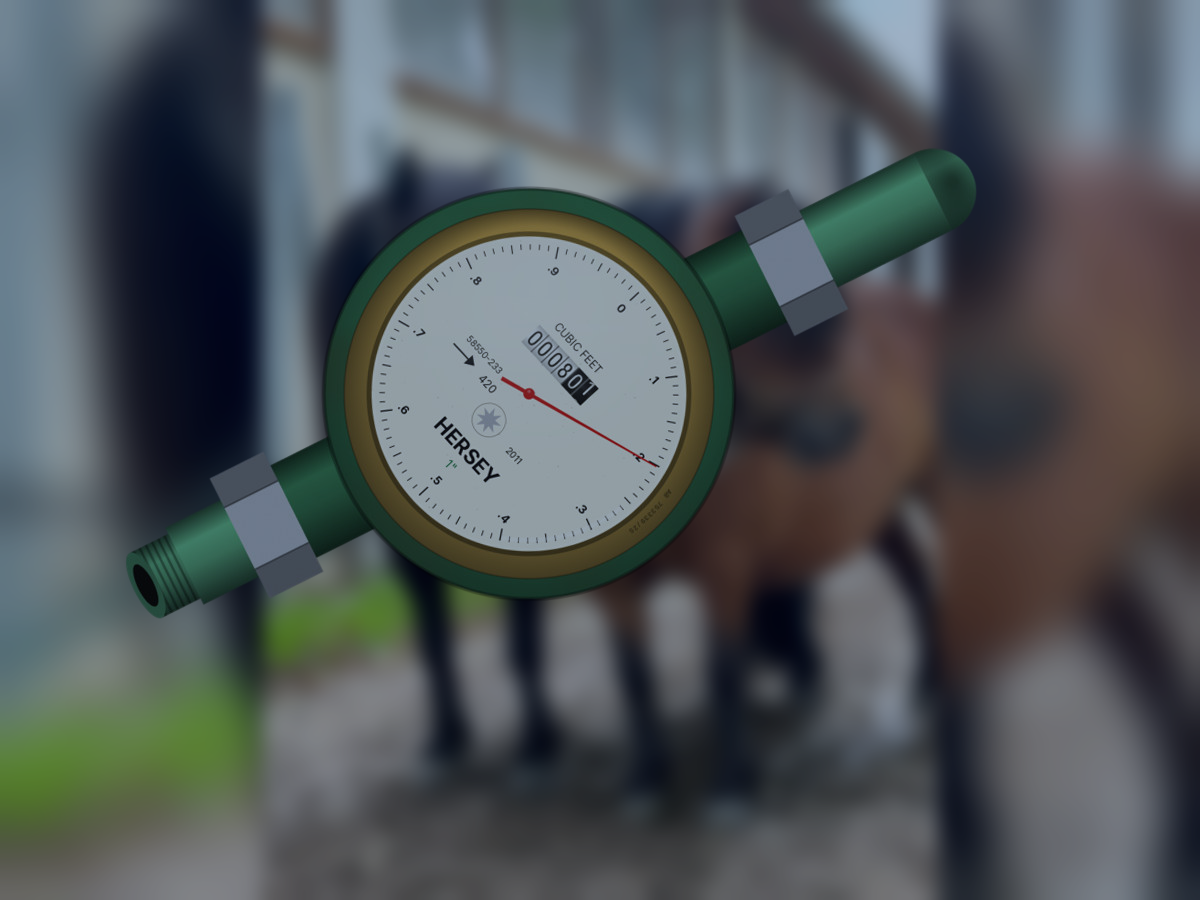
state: 801.20 ft³
